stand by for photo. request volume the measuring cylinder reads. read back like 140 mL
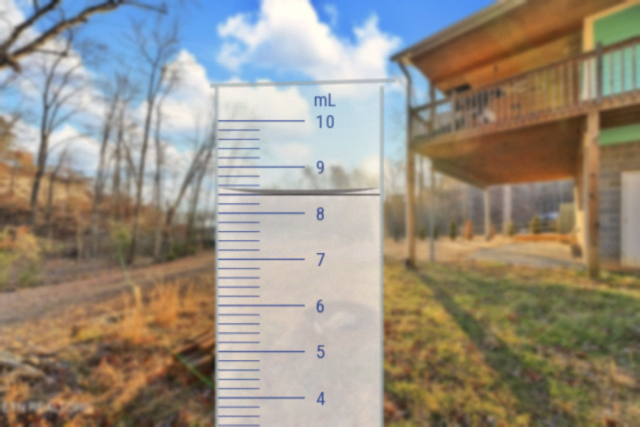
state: 8.4 mL
